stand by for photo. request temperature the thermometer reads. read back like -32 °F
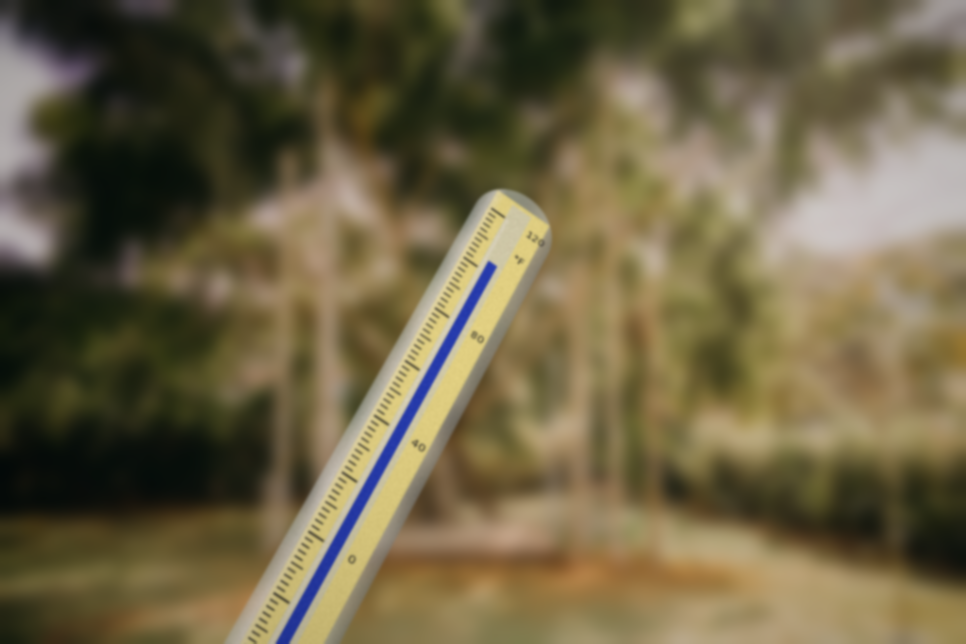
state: 104 °F
